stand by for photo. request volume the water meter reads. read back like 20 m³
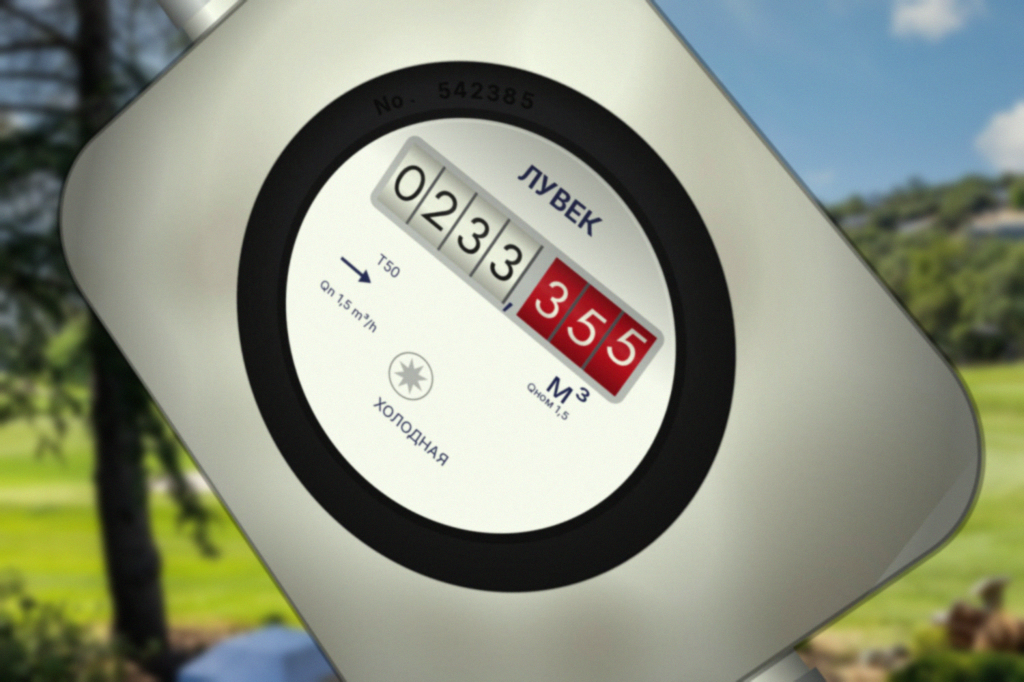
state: 233.355 m³
